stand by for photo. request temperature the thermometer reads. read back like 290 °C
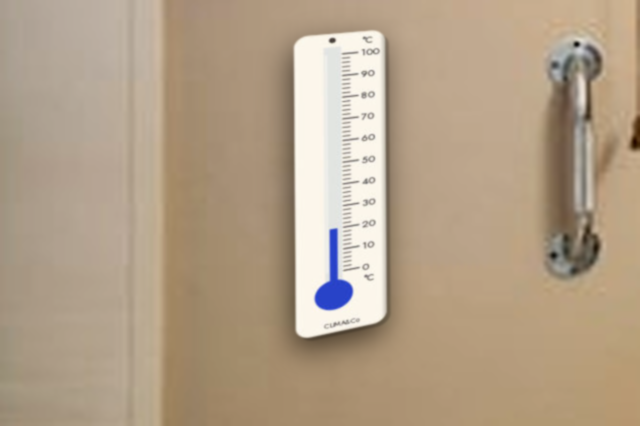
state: 20 °C
